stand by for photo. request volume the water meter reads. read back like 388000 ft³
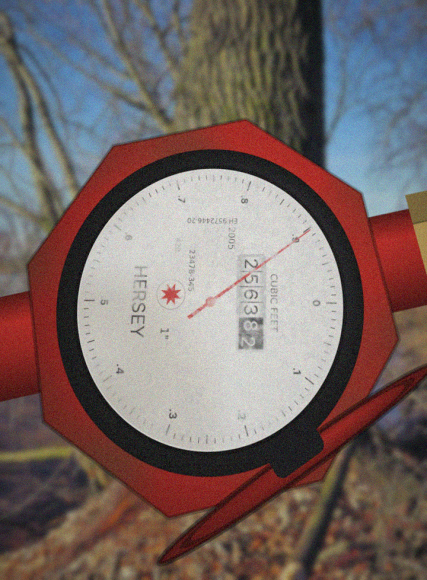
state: 256381.90 ft³
